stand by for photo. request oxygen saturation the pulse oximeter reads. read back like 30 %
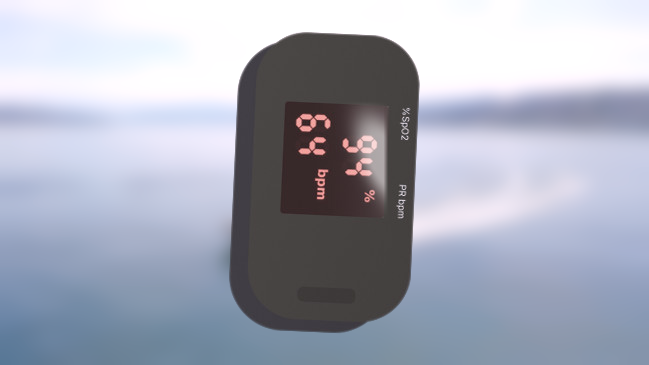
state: 94 %
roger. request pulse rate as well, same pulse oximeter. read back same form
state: 64 bpm
